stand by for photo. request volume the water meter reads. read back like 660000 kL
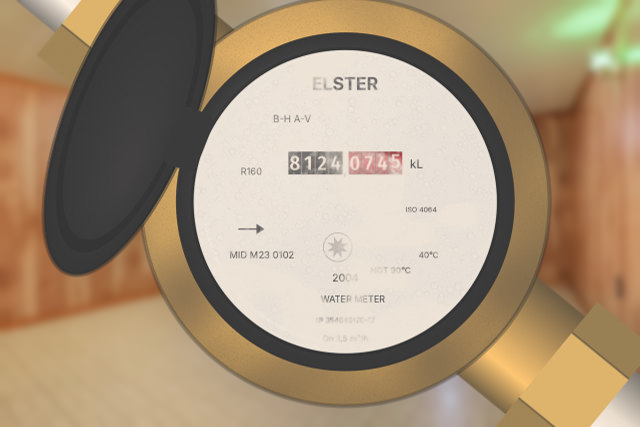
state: 8124.0745 kL
